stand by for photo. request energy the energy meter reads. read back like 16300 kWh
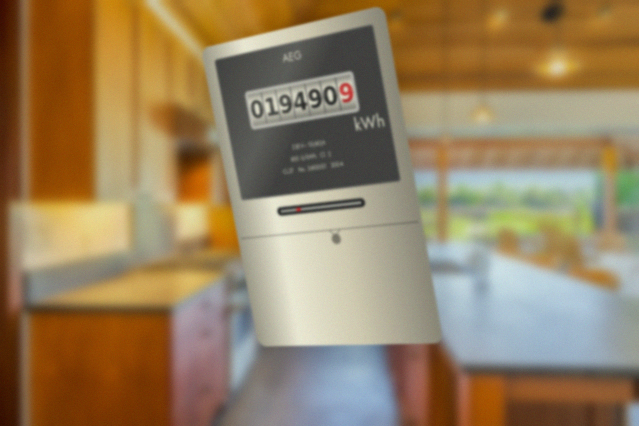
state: 19490.9 kWh
